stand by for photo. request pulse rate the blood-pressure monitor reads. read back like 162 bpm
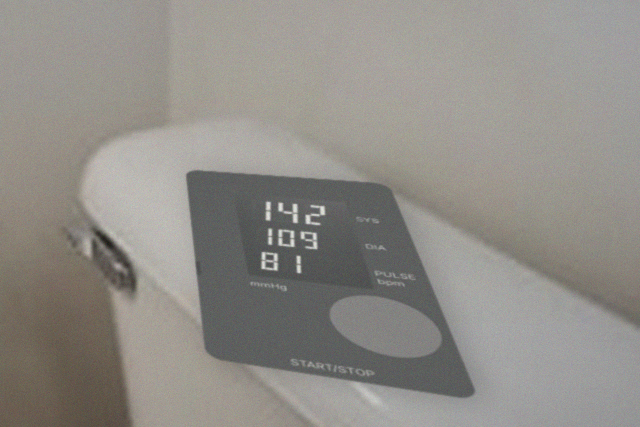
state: 81 bpm
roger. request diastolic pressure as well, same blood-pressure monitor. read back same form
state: 109 mmHg
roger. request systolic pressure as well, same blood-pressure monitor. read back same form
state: 142 mmHg
